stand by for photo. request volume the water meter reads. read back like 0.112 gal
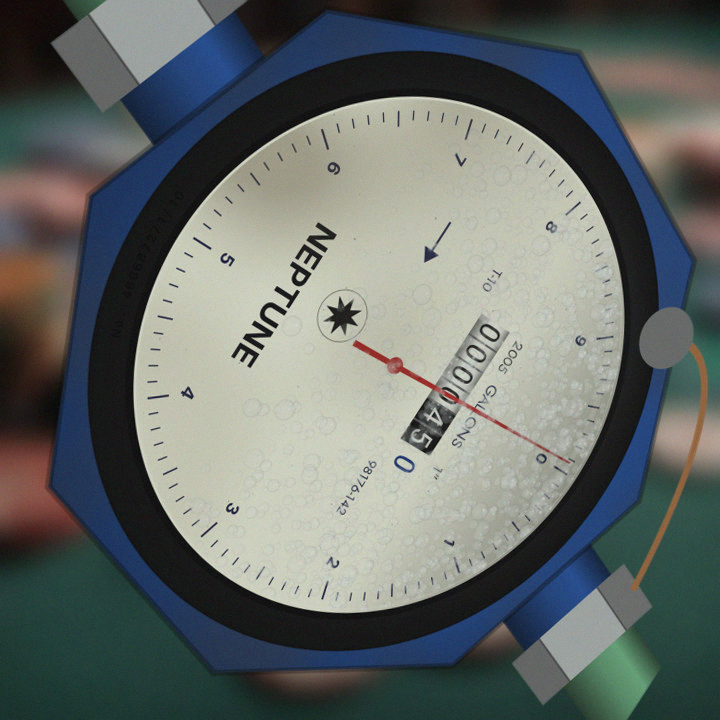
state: 449.9 gal
